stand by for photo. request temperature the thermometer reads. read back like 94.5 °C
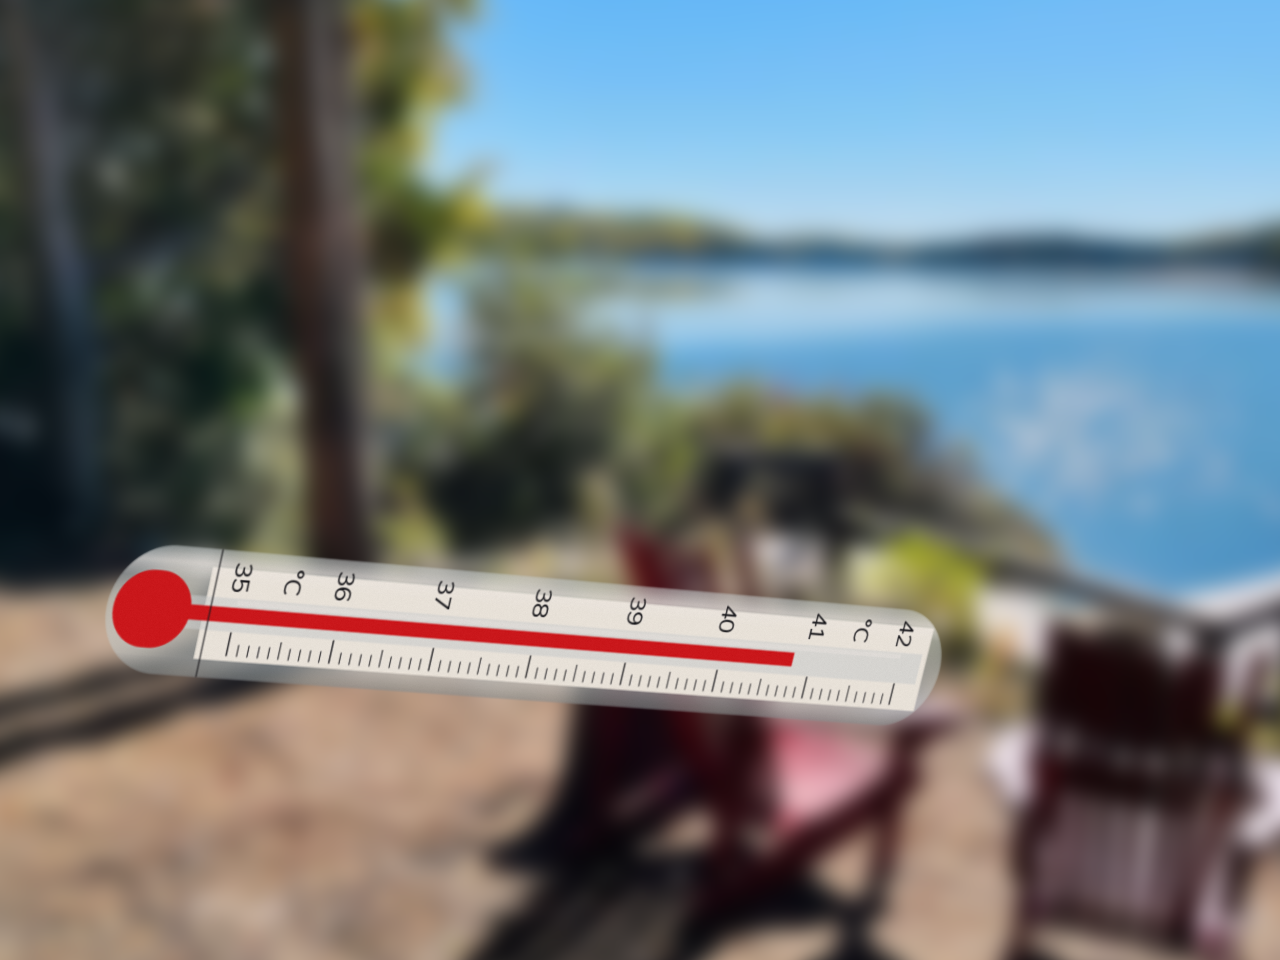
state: 40.8 °C
